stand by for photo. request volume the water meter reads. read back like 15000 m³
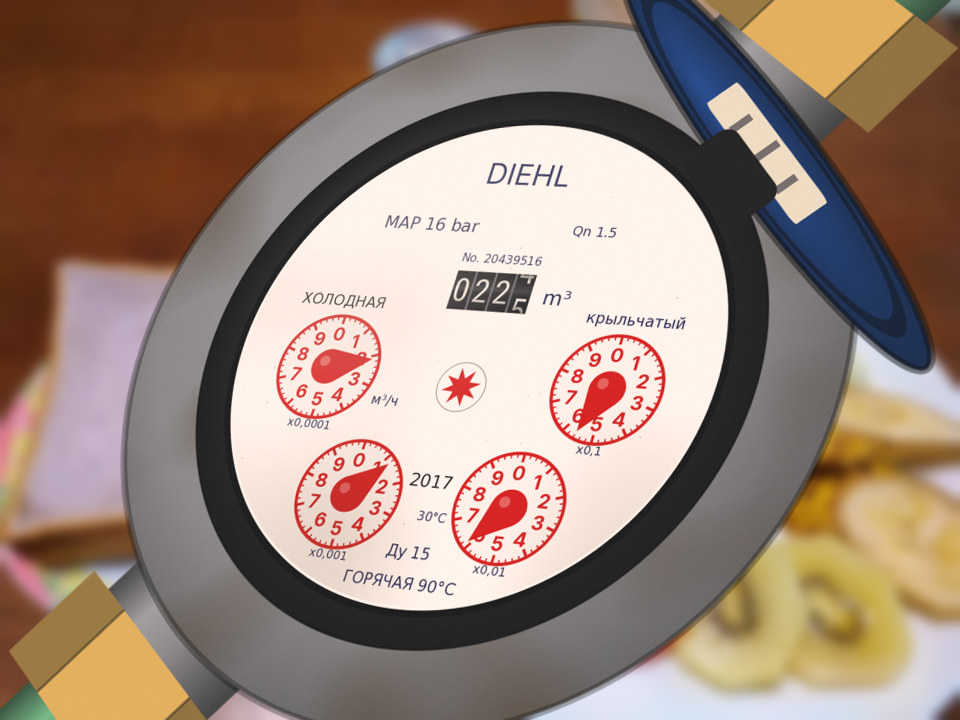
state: 224.5612 m³
